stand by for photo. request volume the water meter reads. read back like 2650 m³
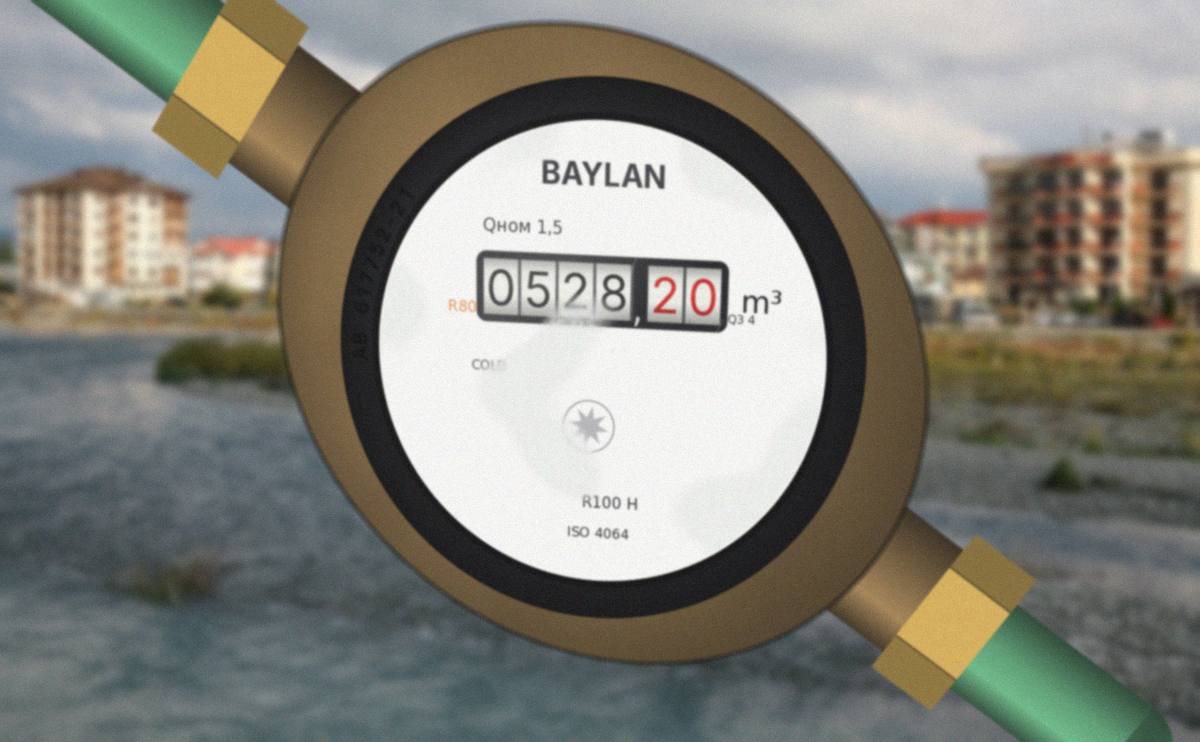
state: 528.20 m³
